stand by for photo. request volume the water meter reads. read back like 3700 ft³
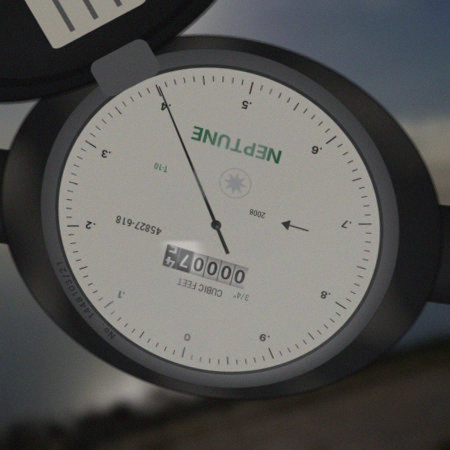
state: 74.40 ft³
